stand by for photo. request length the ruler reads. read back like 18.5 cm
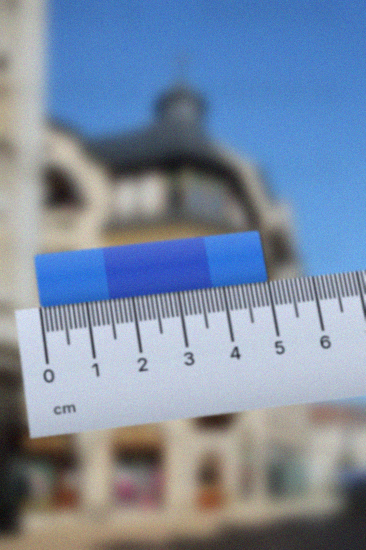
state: 5 cm
